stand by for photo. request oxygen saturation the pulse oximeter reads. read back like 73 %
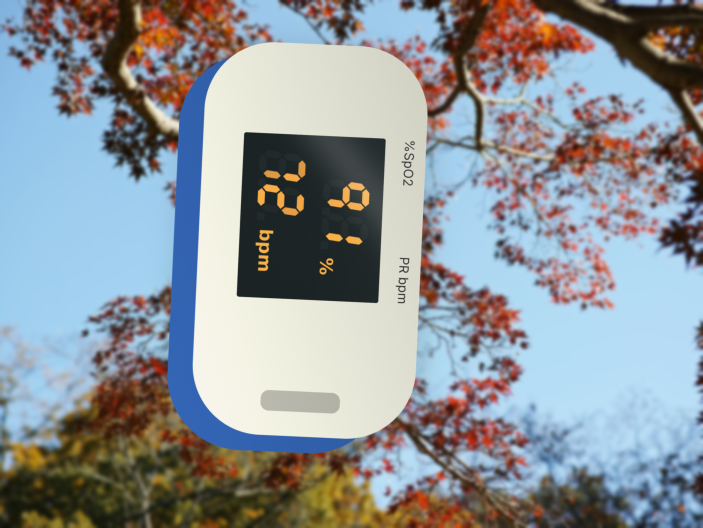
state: 91 %
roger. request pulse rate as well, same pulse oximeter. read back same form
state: 72 bpm
